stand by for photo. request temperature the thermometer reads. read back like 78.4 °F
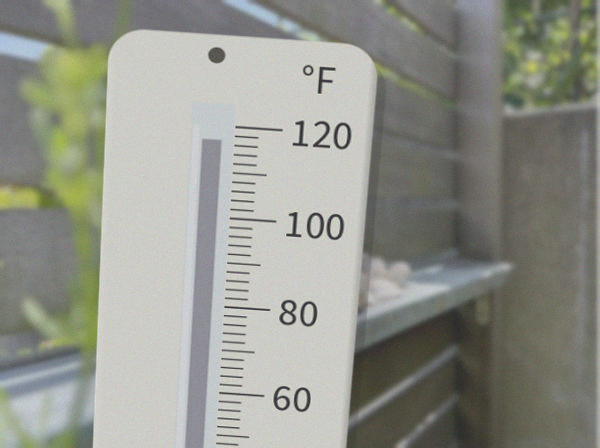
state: 117 °F
